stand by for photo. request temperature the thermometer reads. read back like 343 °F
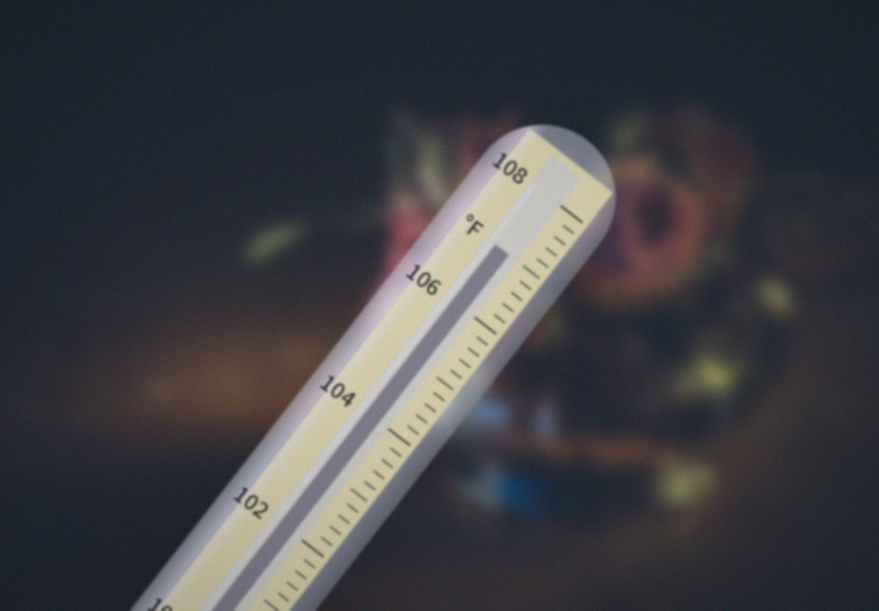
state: 107 °F
